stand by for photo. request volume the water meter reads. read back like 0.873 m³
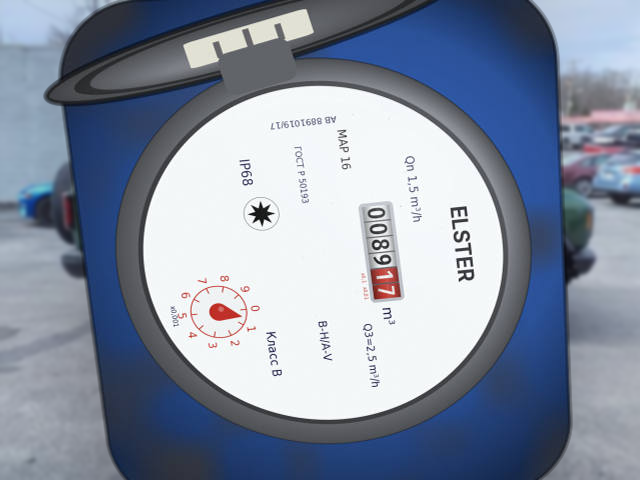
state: 89.170 m³
